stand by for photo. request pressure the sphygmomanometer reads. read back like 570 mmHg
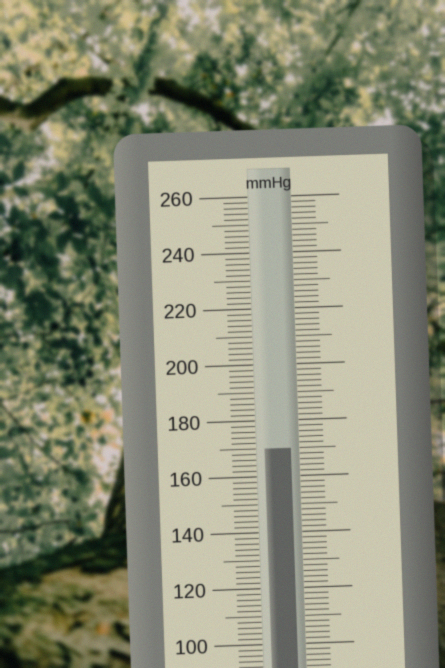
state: 170 mmHg
